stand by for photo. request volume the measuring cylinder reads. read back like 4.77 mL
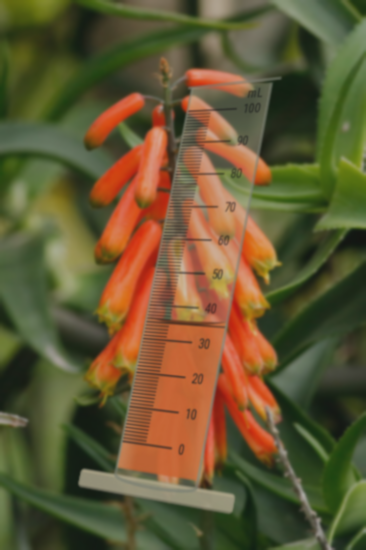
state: 35 mL
